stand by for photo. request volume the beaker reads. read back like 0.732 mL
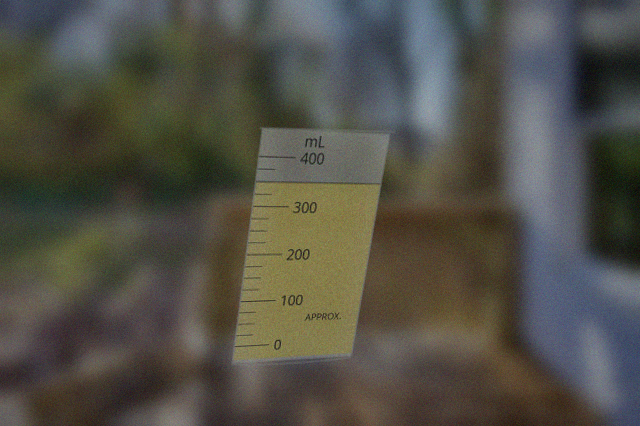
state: 350 mL
